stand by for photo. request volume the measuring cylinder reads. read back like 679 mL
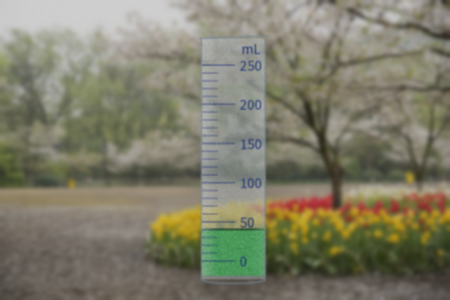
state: 40 mL
